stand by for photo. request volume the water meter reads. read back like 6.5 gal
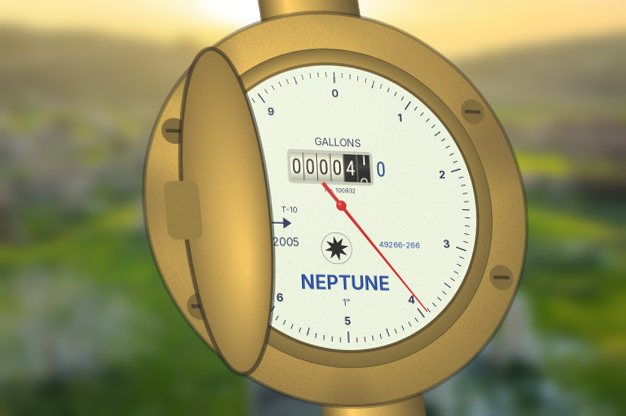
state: 413.9 gal
